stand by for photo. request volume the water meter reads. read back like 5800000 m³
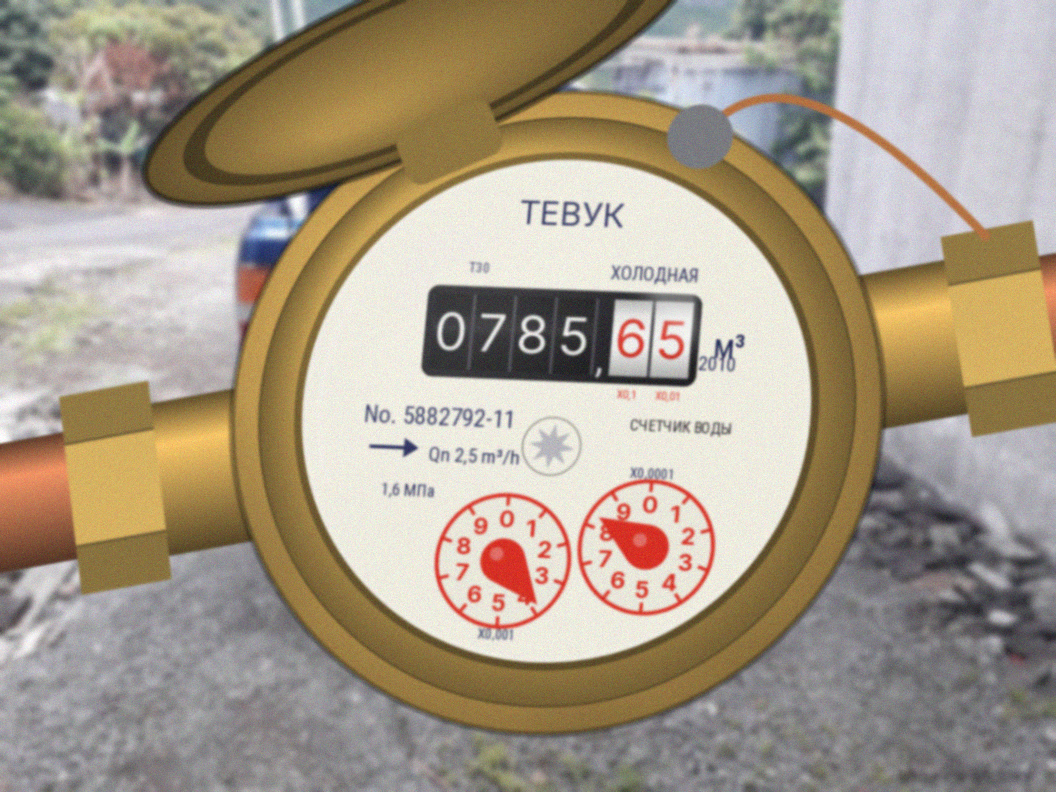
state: 785.6538 m³
